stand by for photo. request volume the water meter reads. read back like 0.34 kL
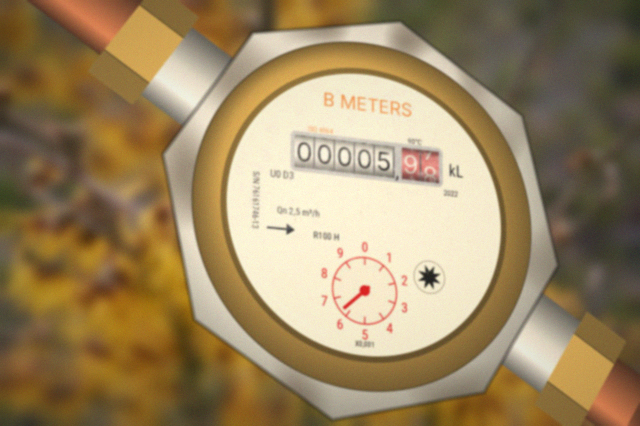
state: 5.976 kL
